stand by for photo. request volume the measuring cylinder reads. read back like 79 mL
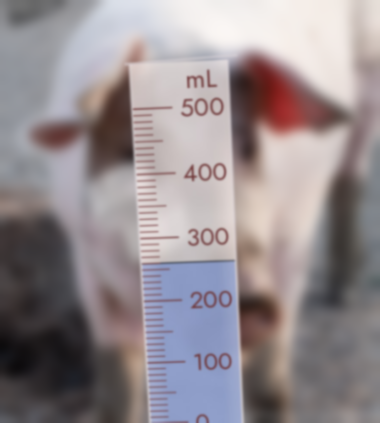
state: 260 mL
